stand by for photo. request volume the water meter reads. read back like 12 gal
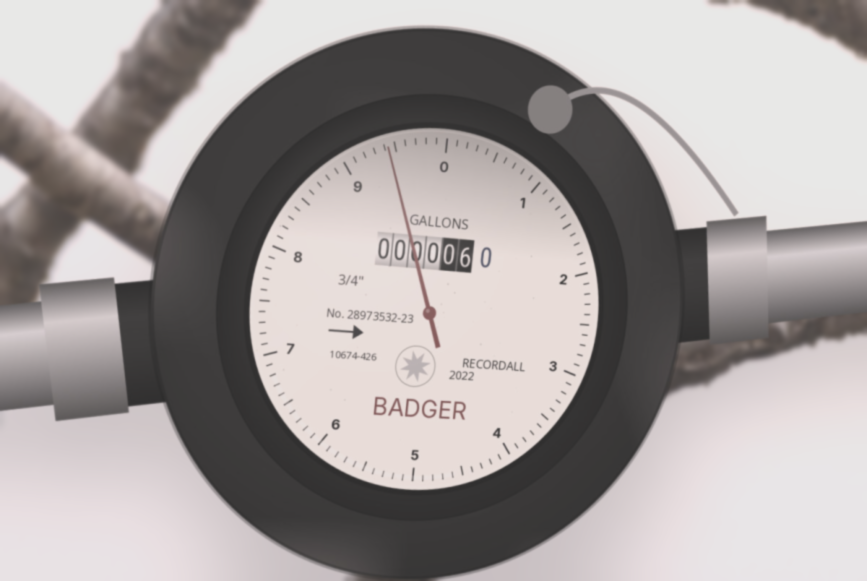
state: 59.4 gal
